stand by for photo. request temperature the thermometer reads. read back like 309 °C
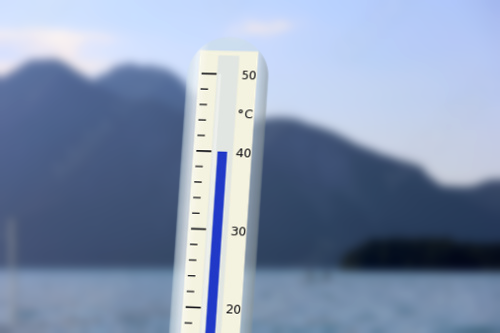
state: 40 °C
